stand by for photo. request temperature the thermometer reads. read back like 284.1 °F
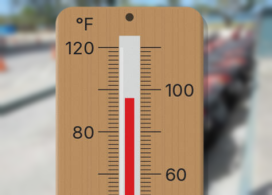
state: 96 °F
